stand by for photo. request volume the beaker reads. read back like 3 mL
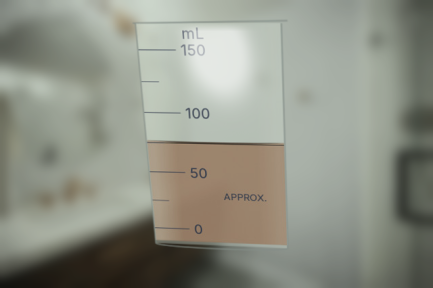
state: 75 mL
